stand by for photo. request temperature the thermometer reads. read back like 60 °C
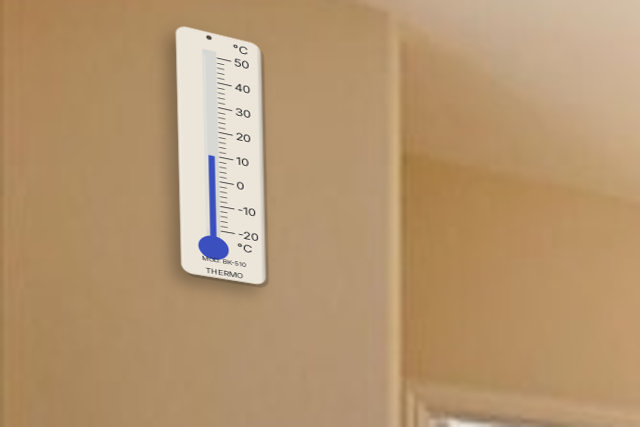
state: 10 °C
